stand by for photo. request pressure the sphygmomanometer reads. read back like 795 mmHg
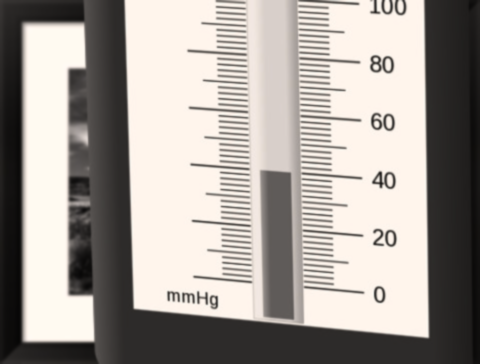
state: 40 mmHg
